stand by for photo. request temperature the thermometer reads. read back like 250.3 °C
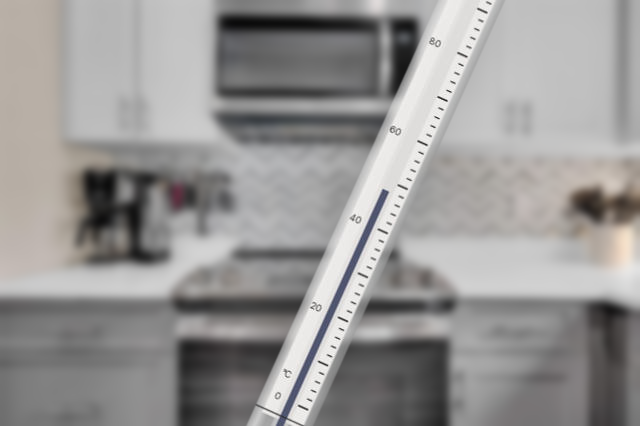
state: 48 °C
